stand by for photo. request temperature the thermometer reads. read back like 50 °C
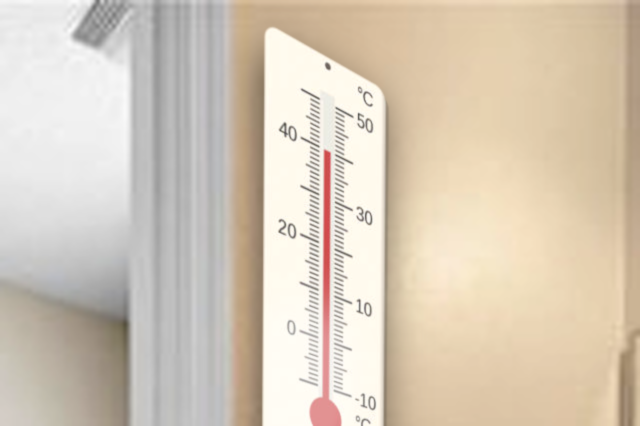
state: 40 °C
